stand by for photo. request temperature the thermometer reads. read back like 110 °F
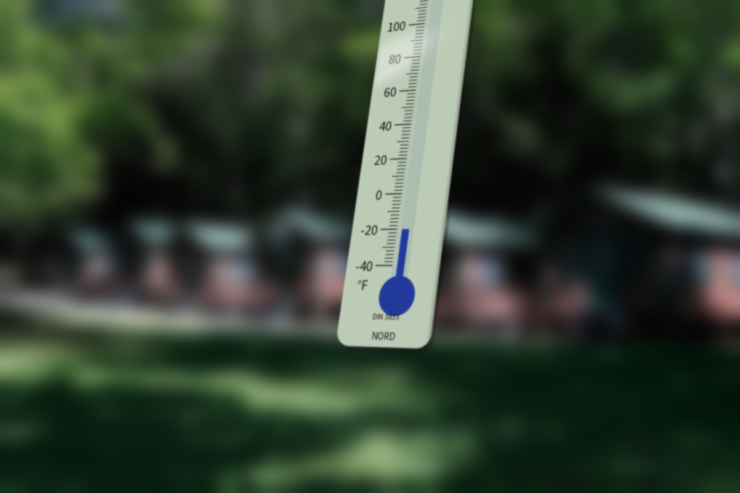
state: -20 °F
